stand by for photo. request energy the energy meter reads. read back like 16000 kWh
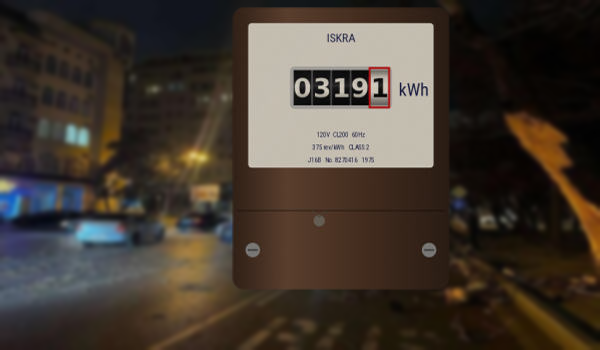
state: 319.1 kWh
